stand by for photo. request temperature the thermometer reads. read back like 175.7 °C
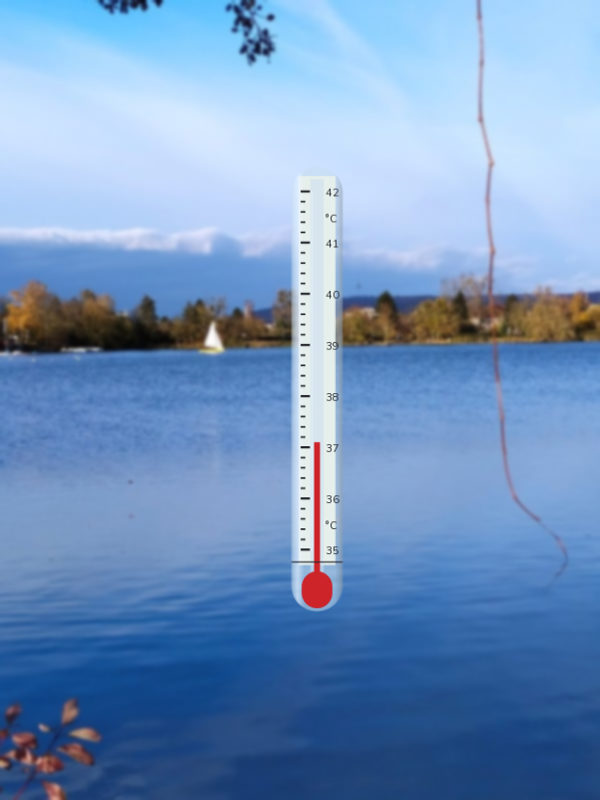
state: 37.1 °C
